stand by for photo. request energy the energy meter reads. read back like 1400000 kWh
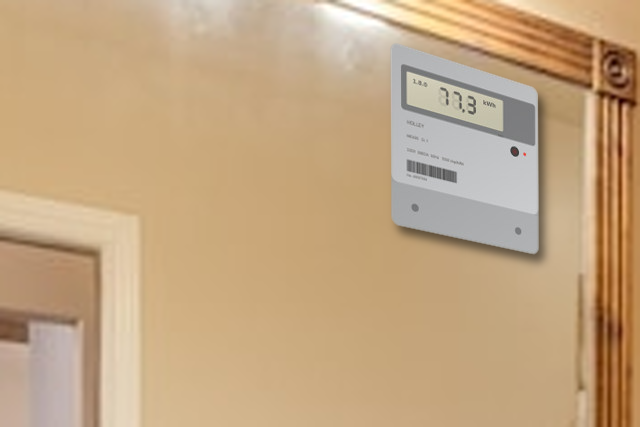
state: 77.3 kWh
